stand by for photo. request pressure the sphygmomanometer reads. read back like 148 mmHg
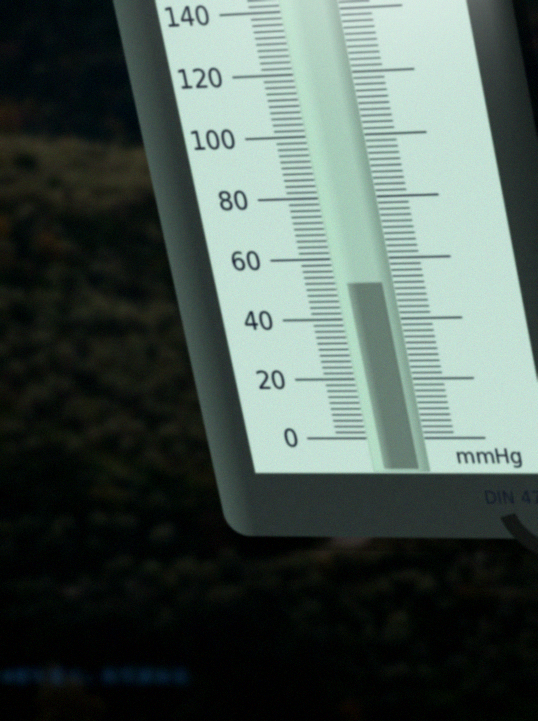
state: 52 mmHg
